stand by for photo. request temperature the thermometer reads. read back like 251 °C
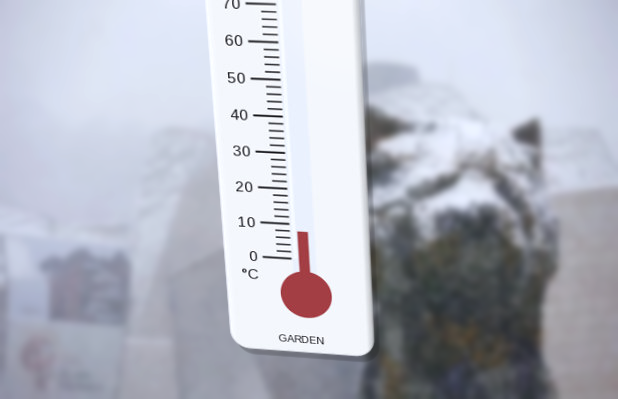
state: 8 °C
